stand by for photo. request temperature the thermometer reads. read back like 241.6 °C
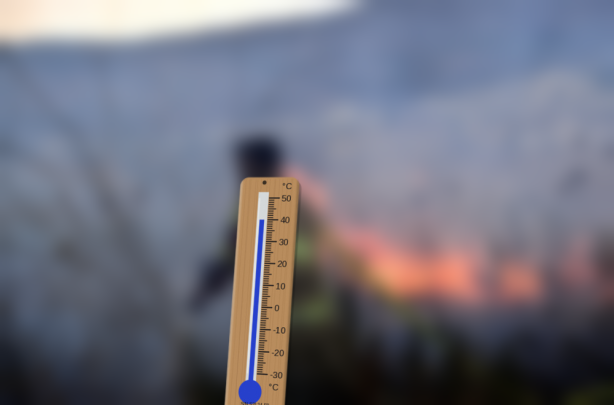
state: 40 °C
